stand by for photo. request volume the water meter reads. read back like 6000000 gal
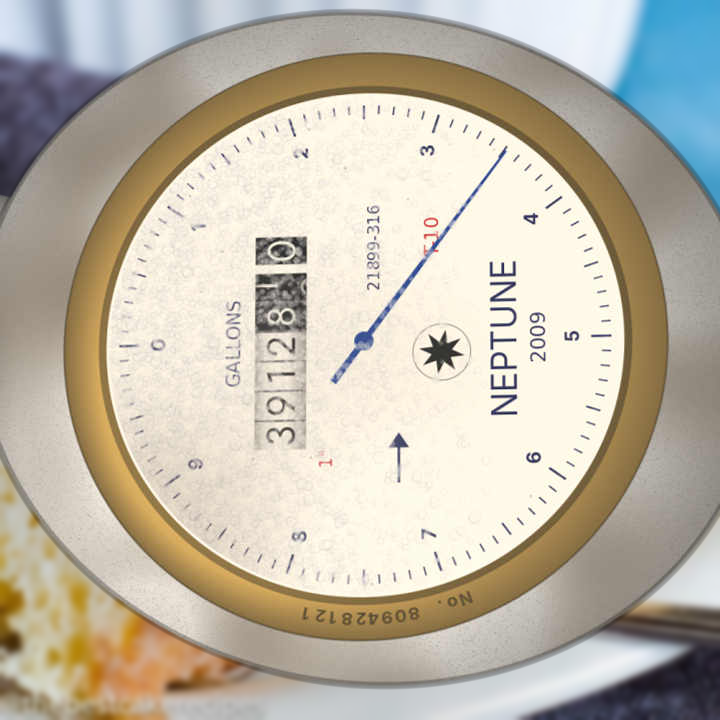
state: 3912813.5 gal
